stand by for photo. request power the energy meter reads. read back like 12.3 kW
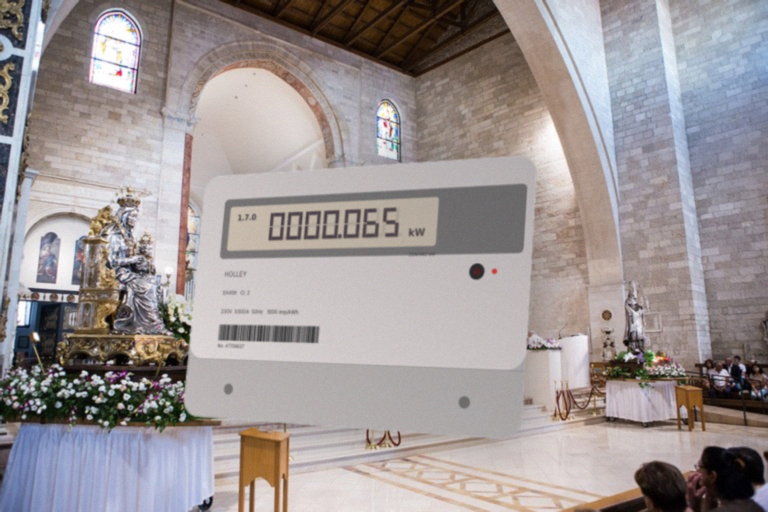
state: 0.065 kW
